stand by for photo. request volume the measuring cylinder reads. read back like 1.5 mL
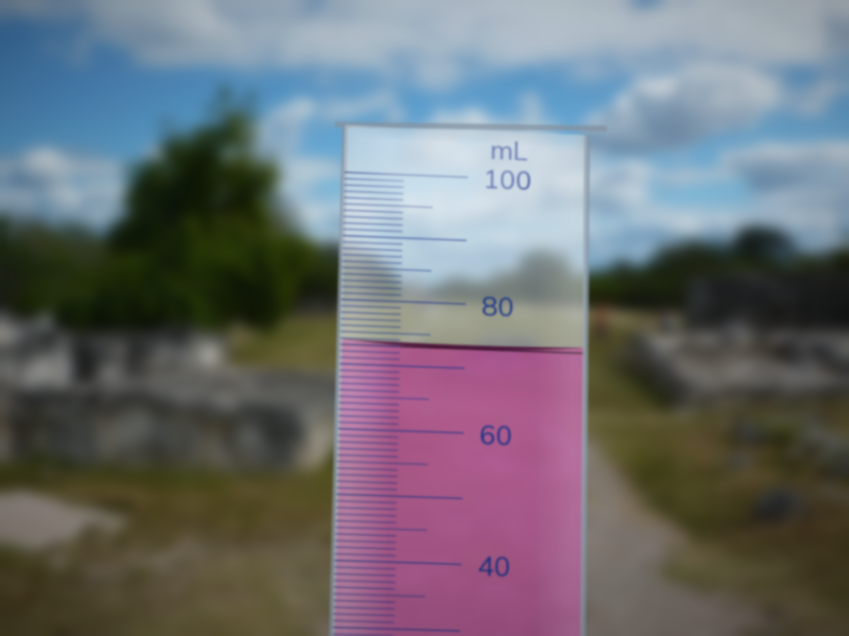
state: 73 mL
